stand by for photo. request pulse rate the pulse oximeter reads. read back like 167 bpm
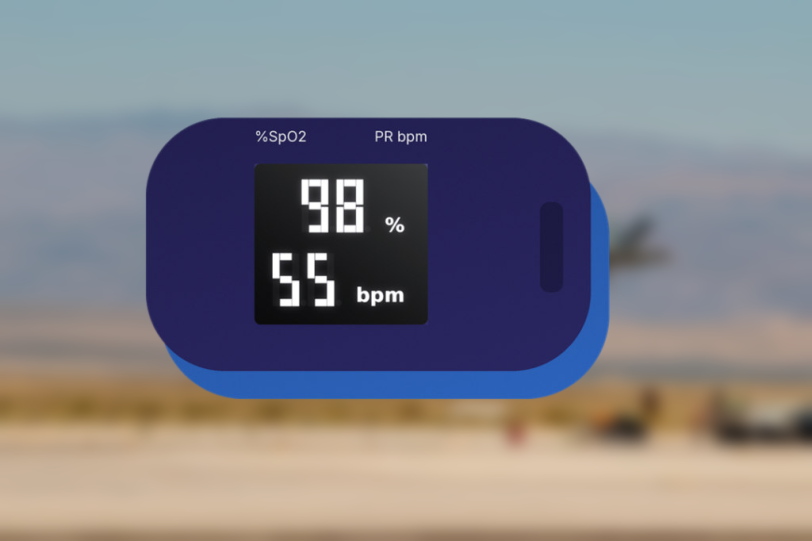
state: 55 bpm
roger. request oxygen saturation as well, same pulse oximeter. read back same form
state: 98 %
